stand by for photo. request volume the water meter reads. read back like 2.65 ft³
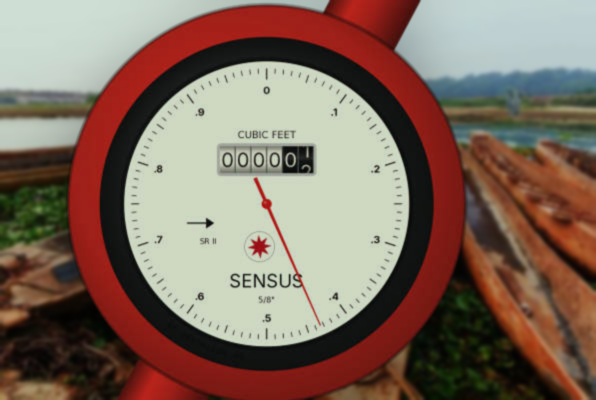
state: 1.43 ft³
